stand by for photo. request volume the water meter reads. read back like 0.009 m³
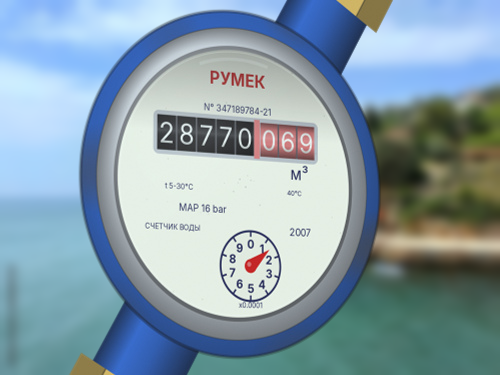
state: 28770.0691 m³
